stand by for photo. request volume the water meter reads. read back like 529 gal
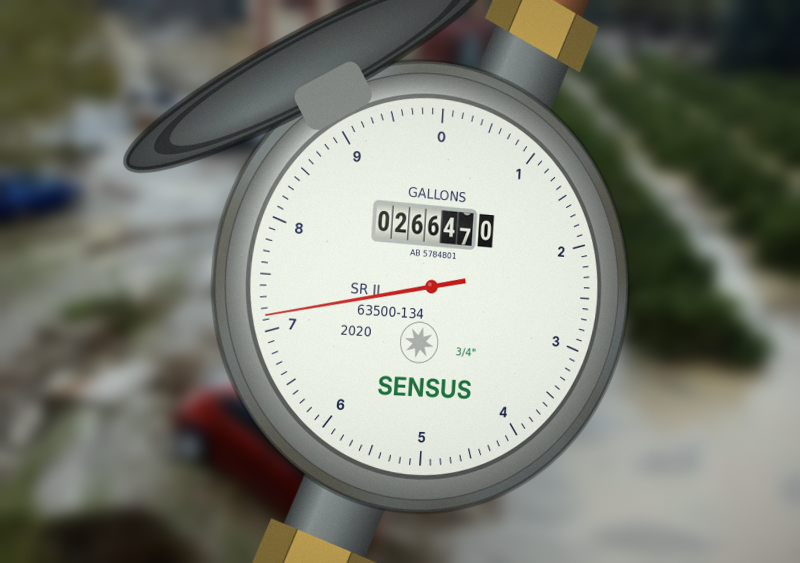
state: 266467.1 gal
